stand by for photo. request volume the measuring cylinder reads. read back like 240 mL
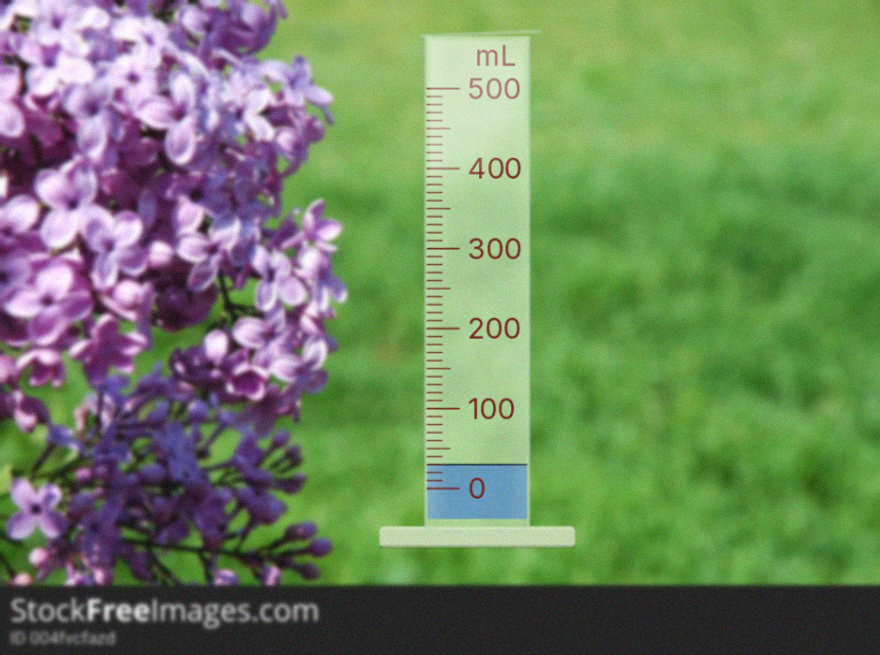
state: 30 mL
